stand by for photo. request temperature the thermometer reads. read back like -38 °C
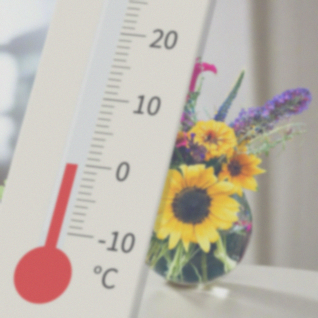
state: 0 °C
